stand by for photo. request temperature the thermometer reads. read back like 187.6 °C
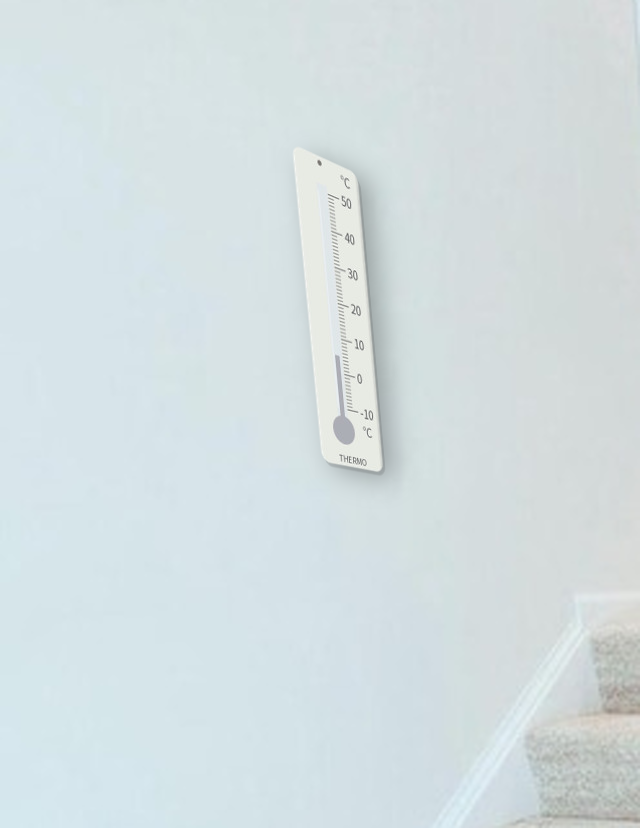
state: 5 °C
